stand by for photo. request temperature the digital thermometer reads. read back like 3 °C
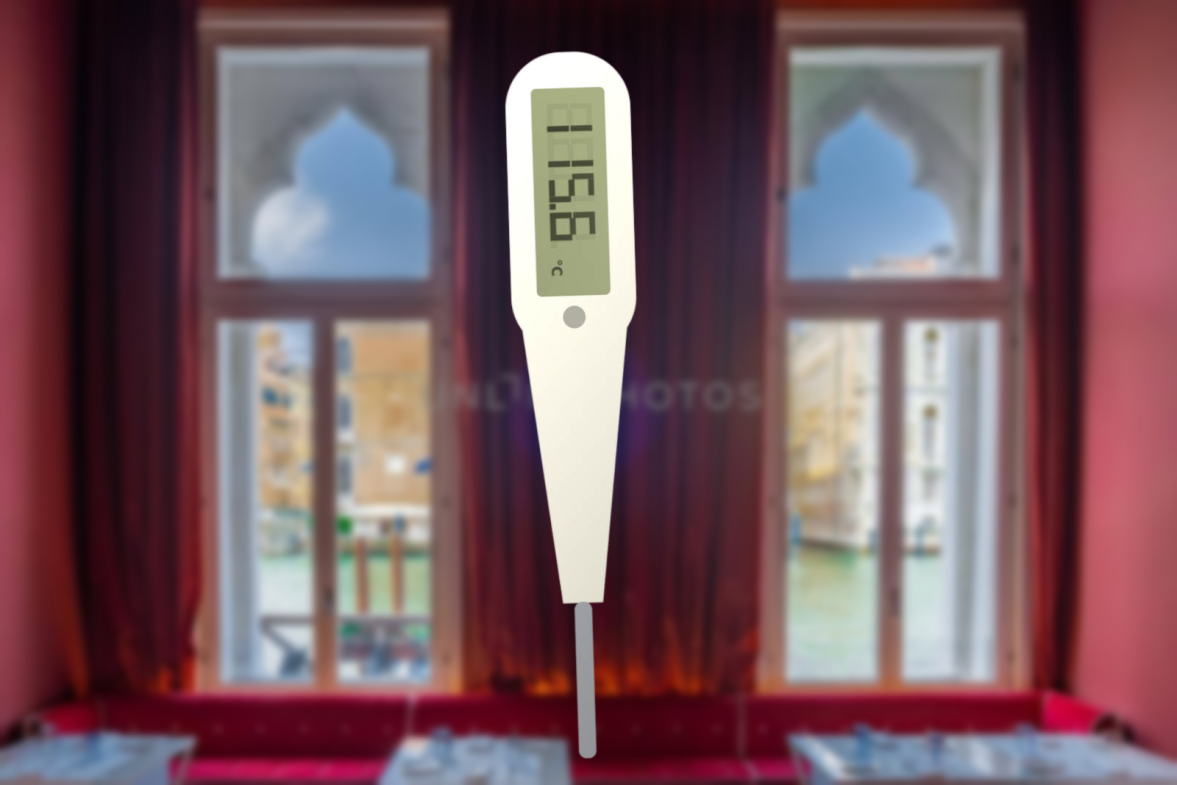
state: 115.6 °C
